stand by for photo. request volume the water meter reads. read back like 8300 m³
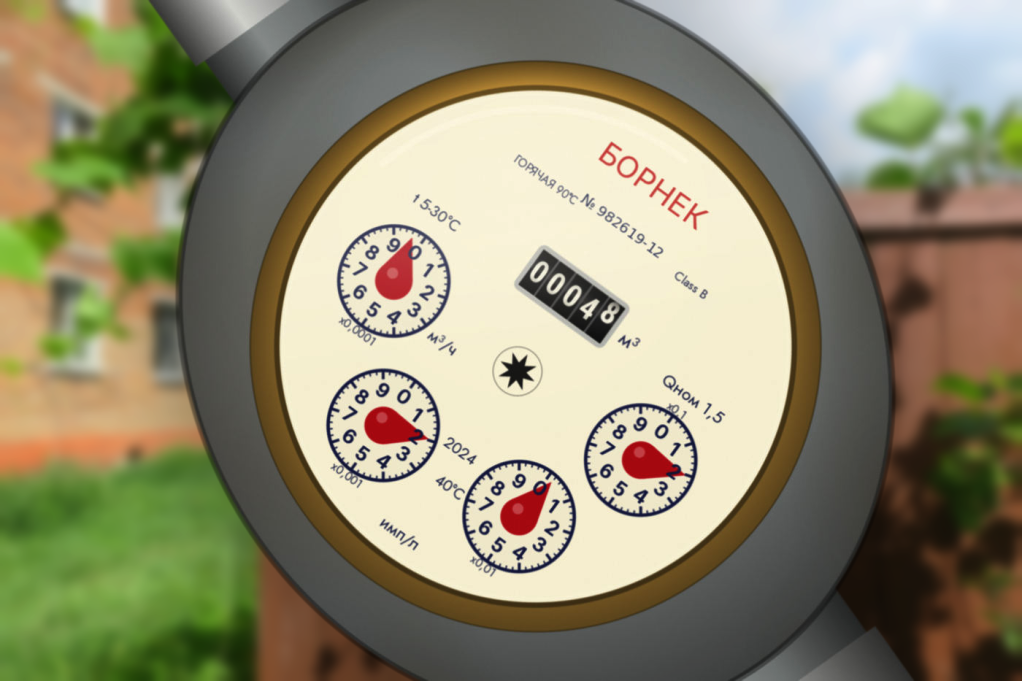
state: 48.2019 m³
